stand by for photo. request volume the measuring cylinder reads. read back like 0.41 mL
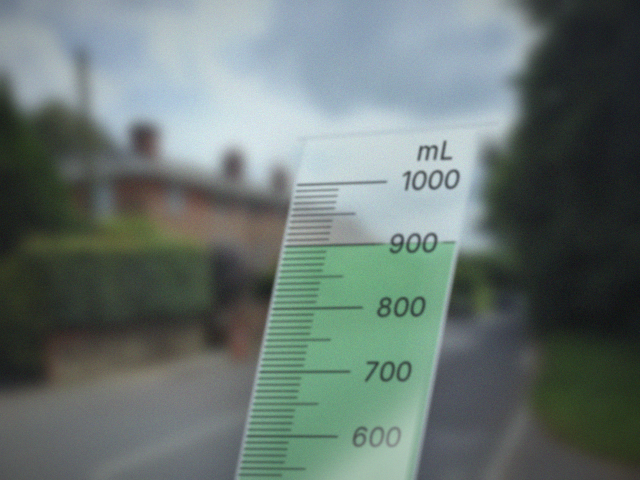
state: 900 mL
